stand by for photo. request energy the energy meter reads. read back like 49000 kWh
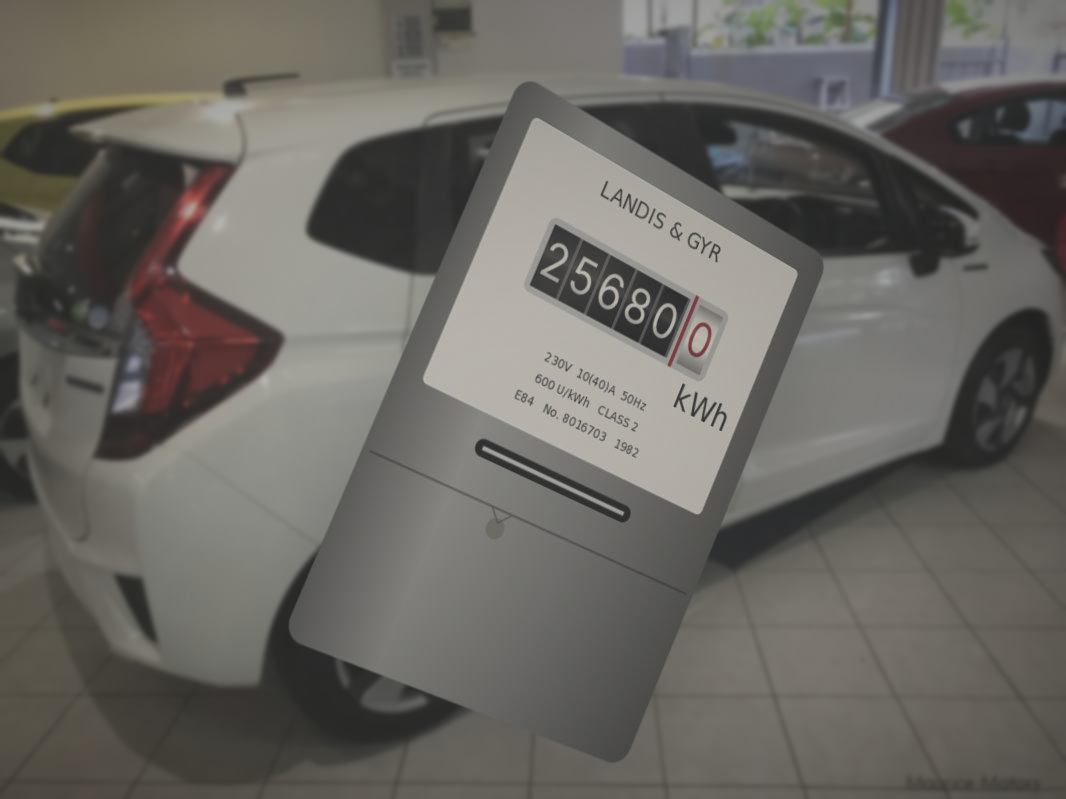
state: 25680.0 kWh
